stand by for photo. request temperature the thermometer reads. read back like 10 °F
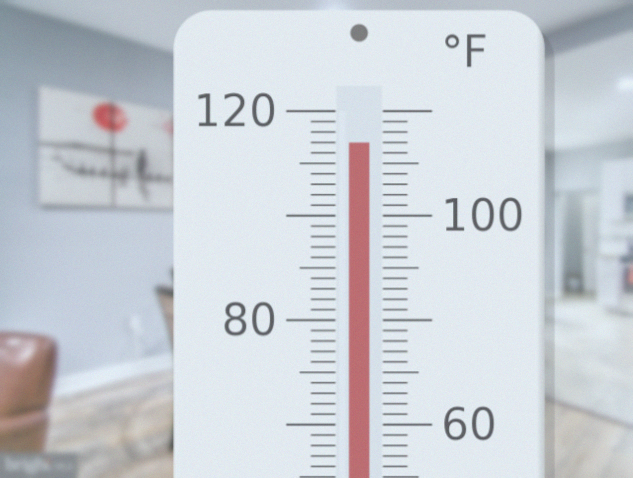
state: 114 °F
